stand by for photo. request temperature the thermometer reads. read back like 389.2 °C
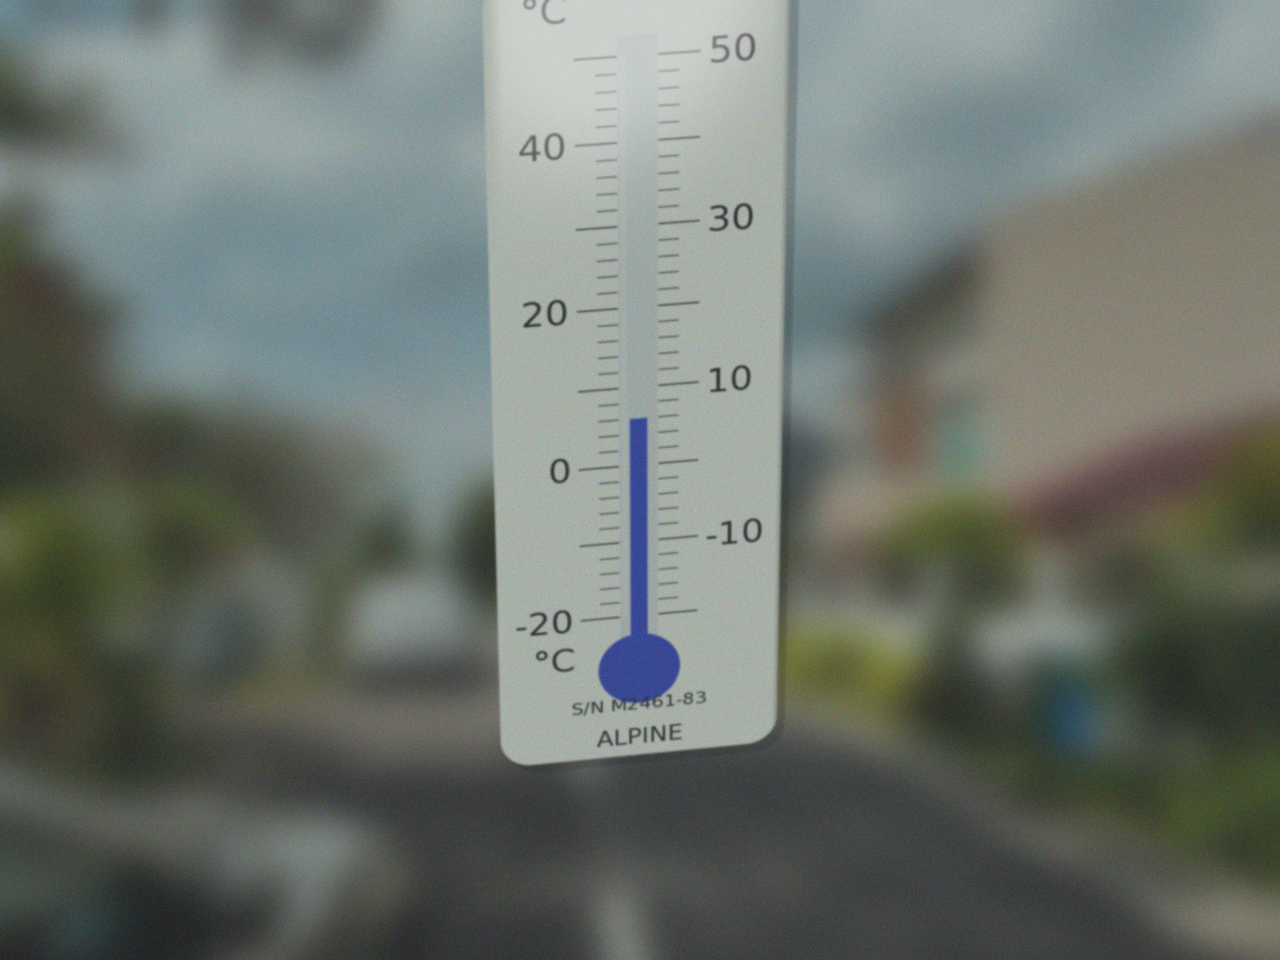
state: 6 °C
